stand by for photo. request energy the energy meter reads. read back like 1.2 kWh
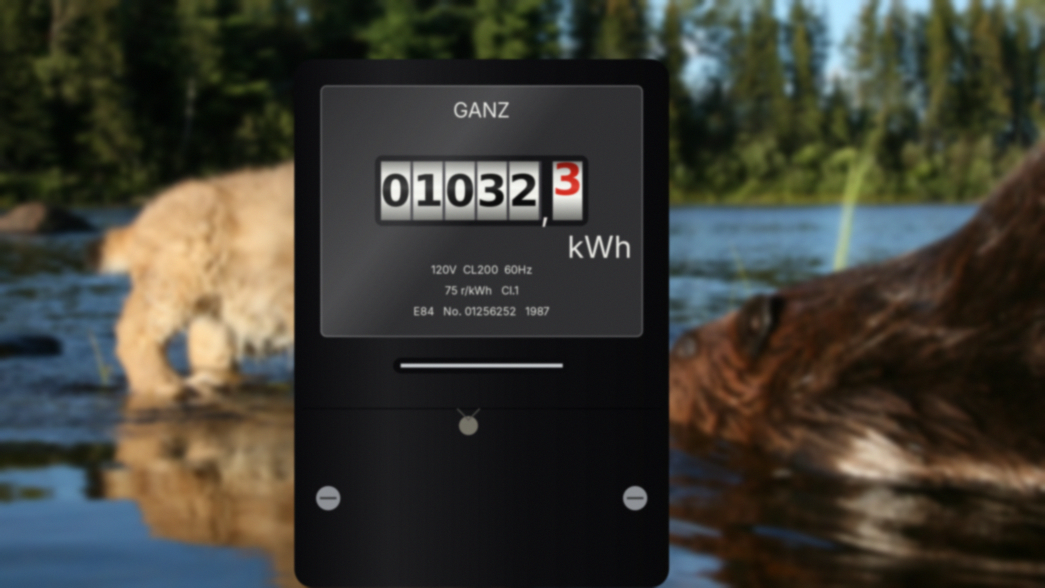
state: 1032.3 kWh
